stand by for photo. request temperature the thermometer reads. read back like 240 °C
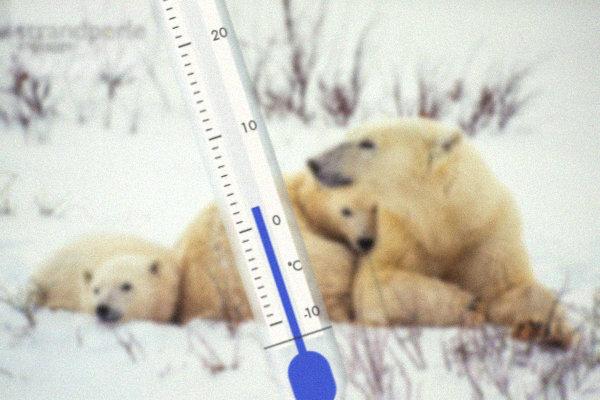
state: 2 °C
